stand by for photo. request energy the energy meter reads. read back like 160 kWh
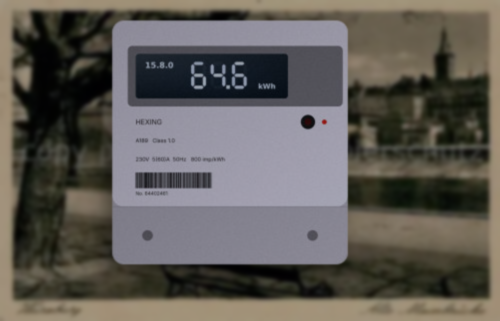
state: 64.6 kWh
